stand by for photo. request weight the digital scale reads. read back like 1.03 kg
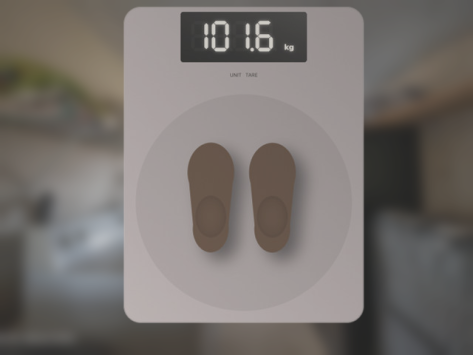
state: 101.6 kg
